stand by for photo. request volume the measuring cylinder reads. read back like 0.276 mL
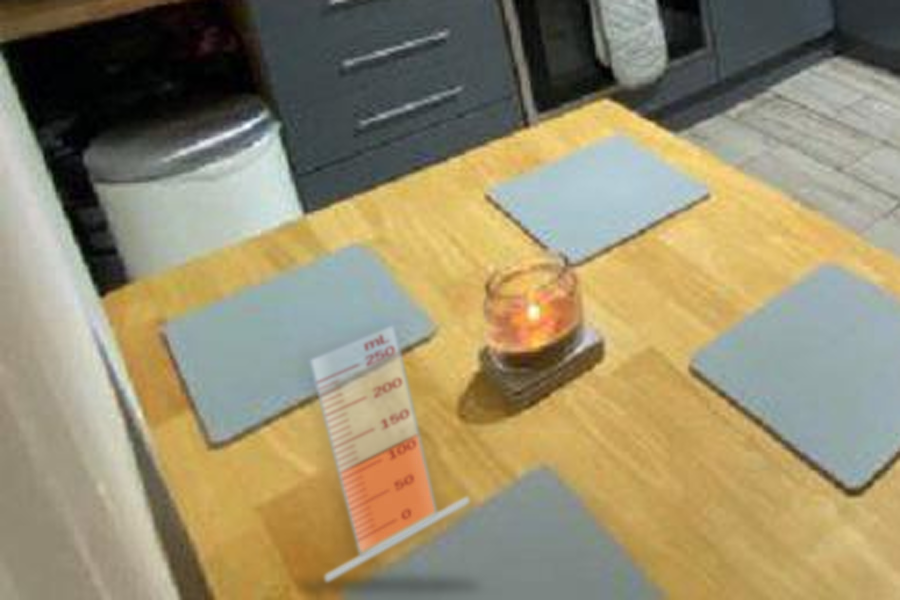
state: 110 mL
